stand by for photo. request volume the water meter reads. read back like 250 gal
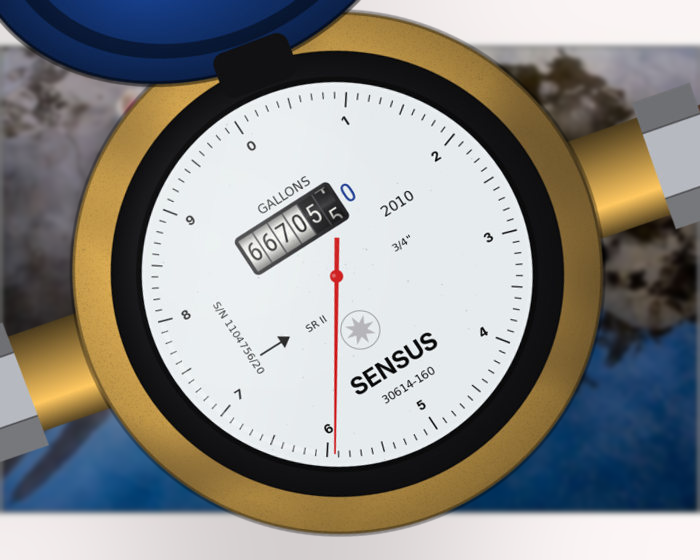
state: 6670545.9 gal
